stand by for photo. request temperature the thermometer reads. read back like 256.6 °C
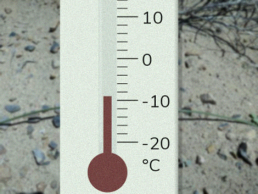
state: -9 °C
